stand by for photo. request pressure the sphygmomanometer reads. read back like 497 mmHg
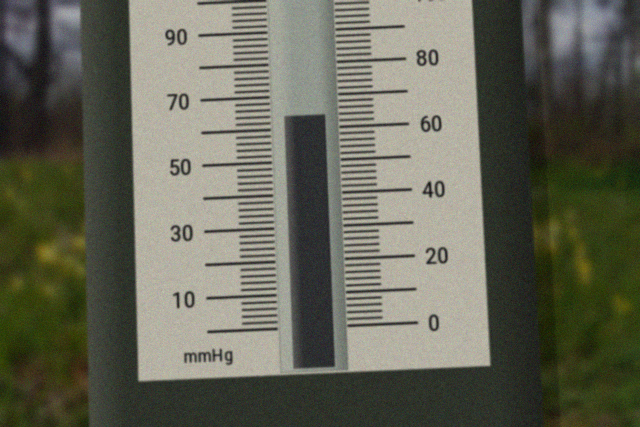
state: 64 mmHg
